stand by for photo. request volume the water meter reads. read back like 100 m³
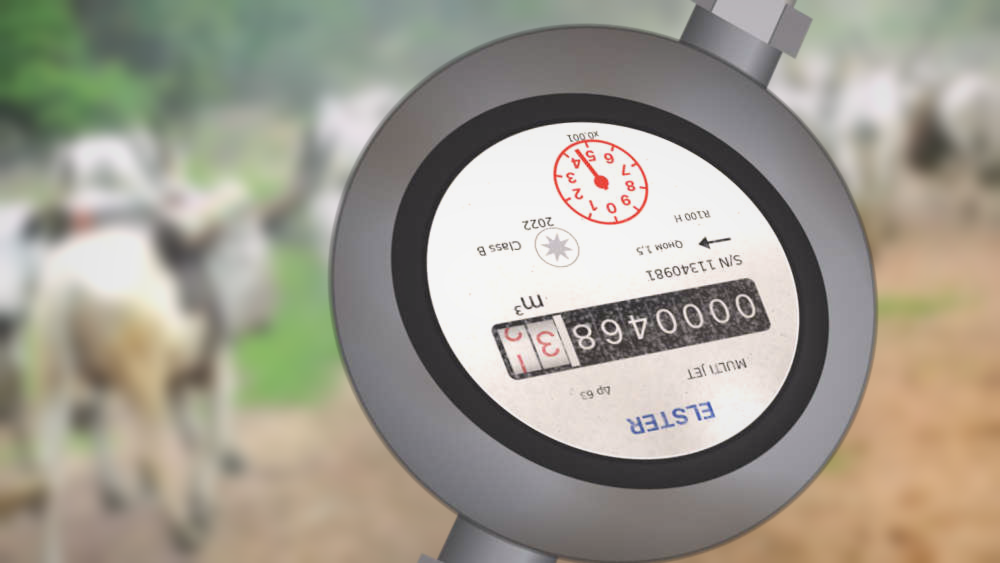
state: 468.314 m³
